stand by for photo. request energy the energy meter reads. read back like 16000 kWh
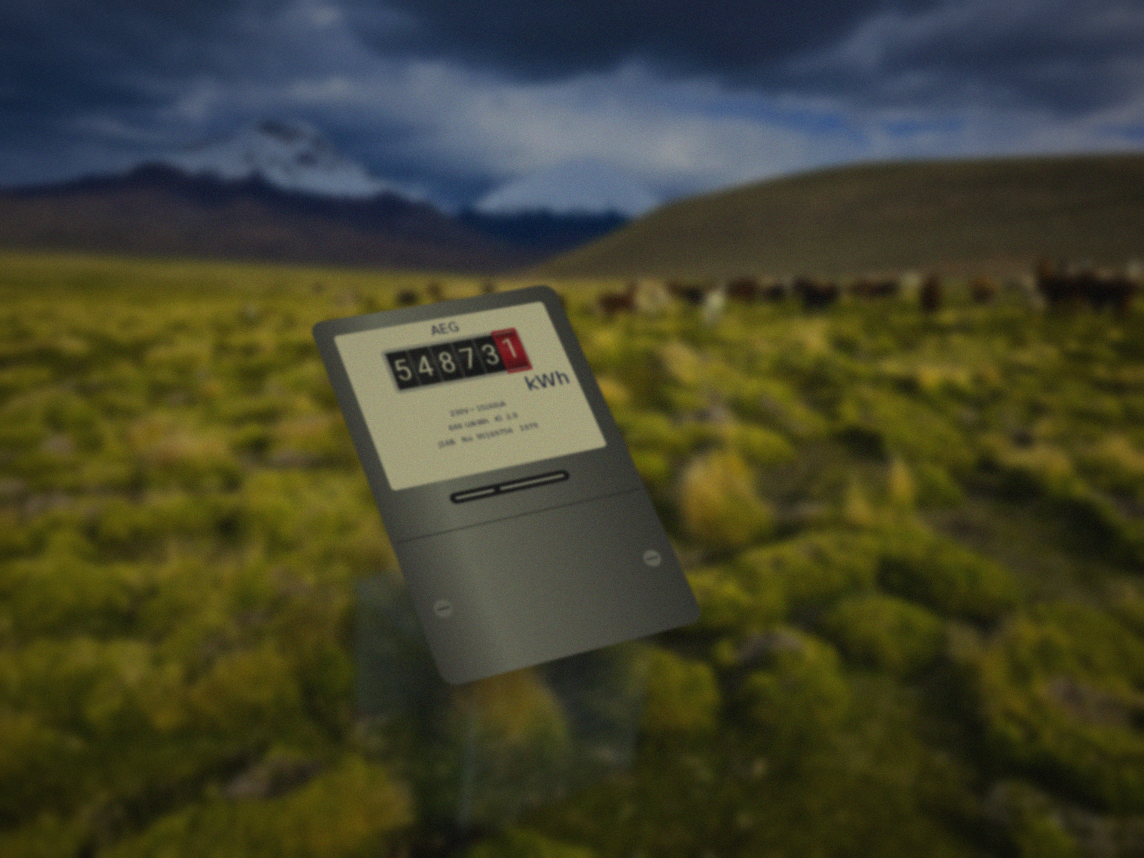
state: 54873.1 kWh
